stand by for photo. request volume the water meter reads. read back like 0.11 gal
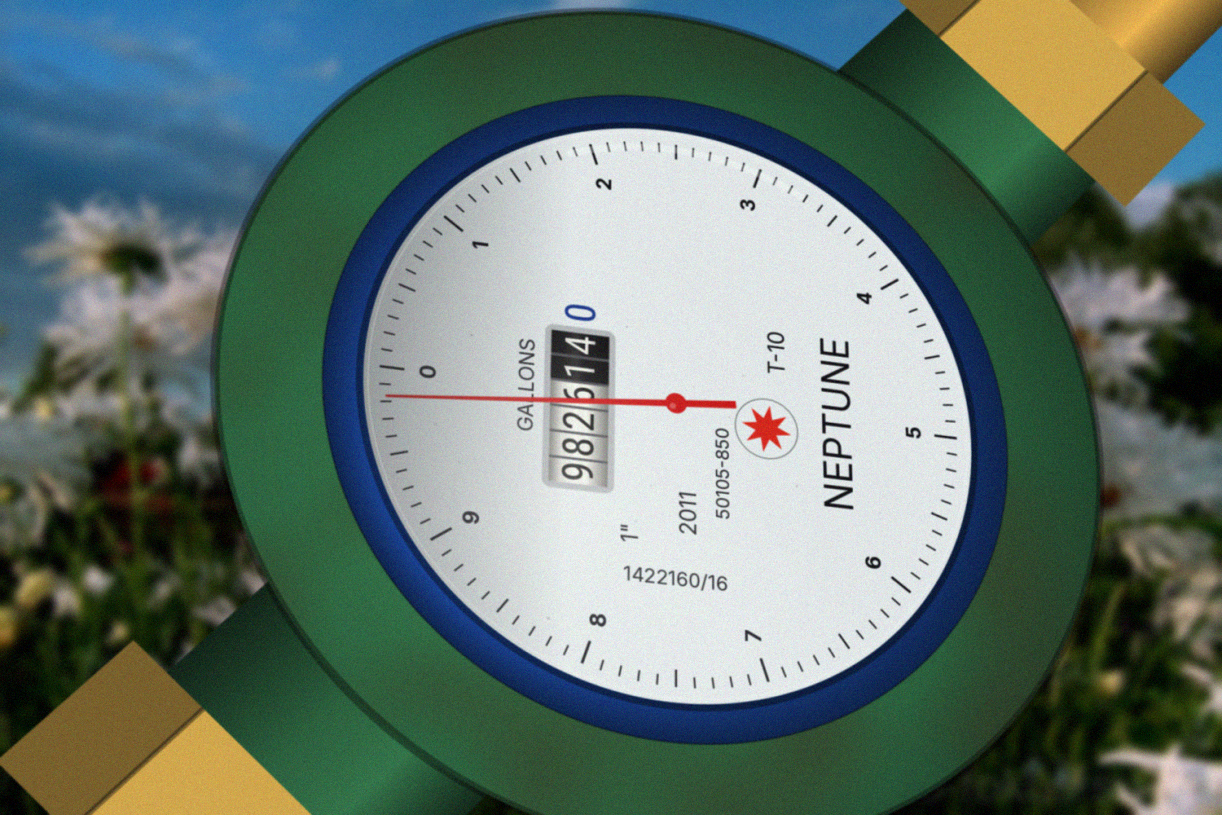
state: 9826139.8 gal
